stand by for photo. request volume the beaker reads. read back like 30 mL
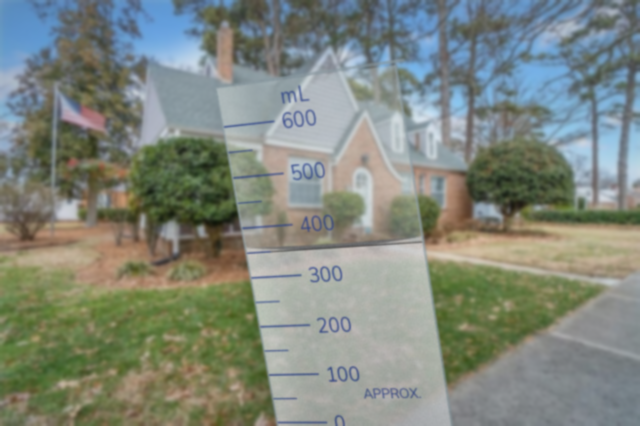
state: 350 mL
